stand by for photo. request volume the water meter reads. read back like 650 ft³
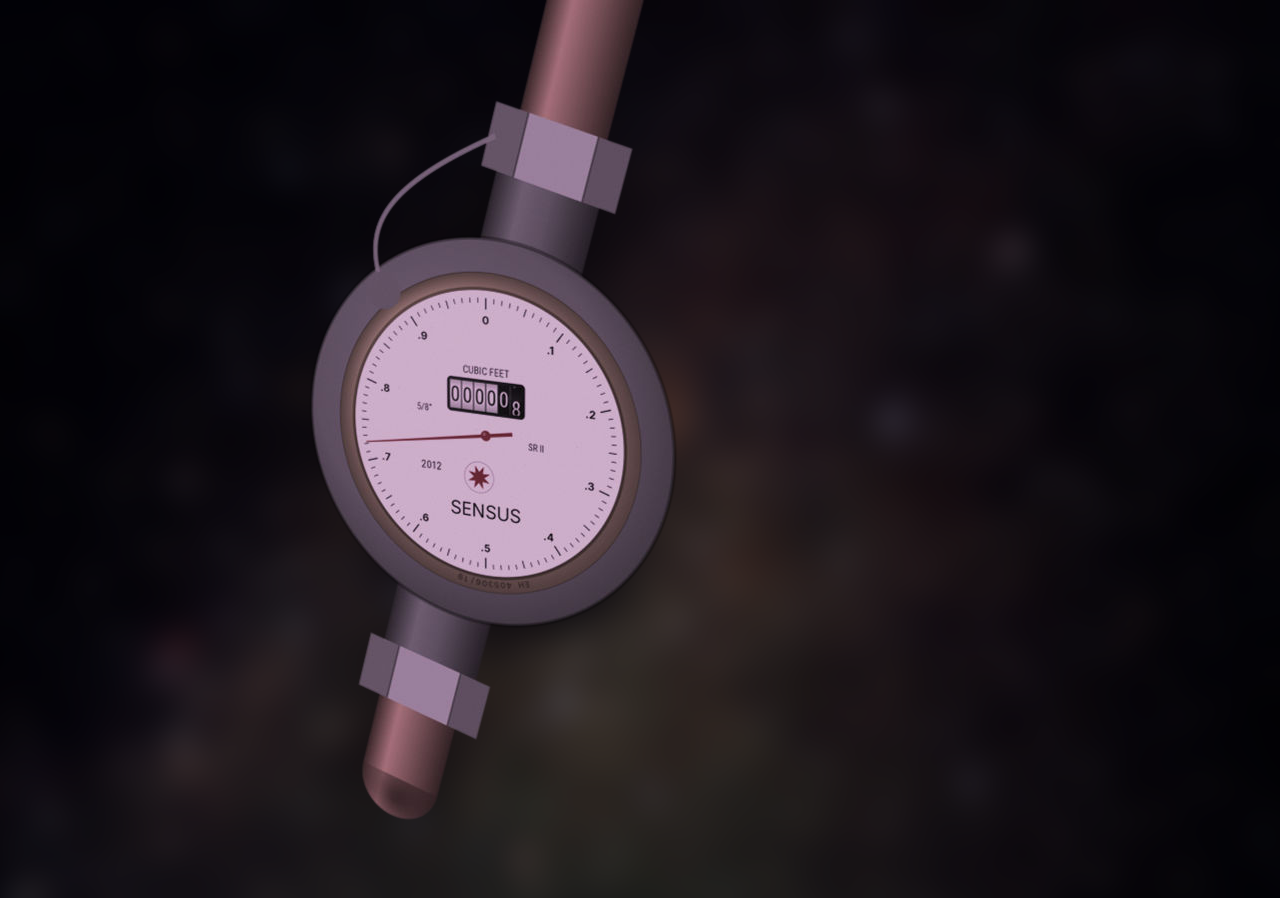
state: 7.72 ft³
